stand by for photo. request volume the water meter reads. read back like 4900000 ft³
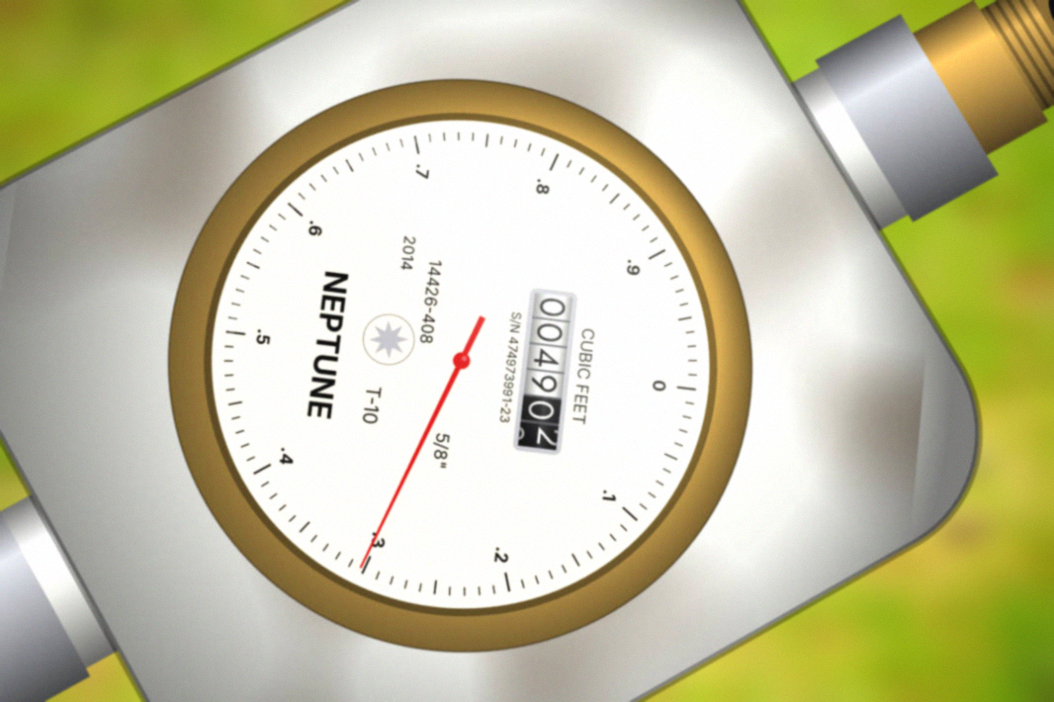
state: 4902.30 ft³
